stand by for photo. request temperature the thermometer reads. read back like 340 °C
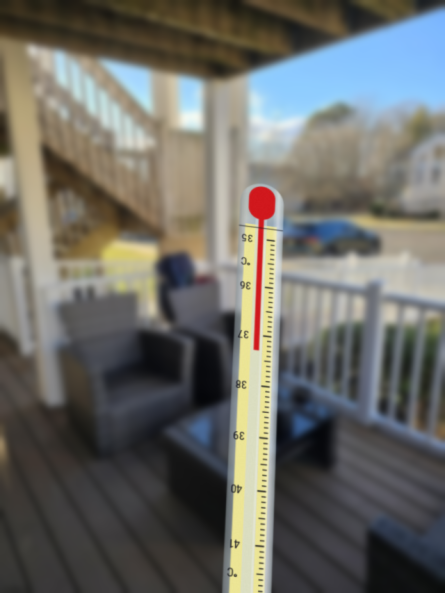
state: 37.3 °C
